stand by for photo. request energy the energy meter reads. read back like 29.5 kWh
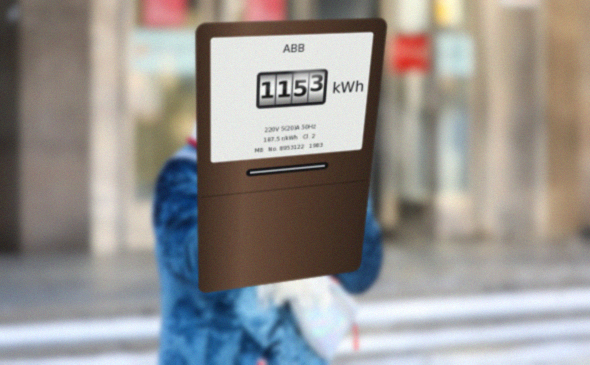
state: 1153 kWh
